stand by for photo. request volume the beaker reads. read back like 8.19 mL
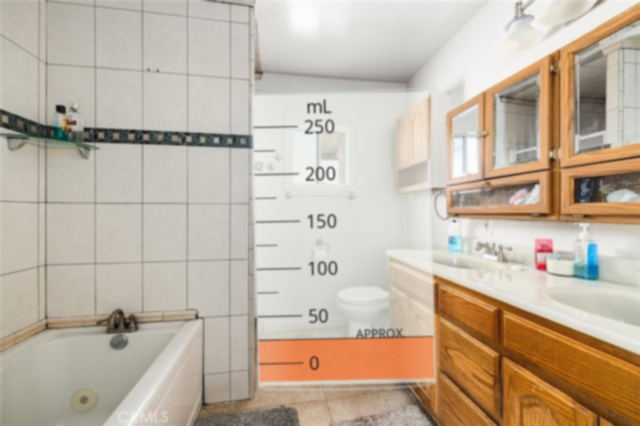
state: 25 mL
